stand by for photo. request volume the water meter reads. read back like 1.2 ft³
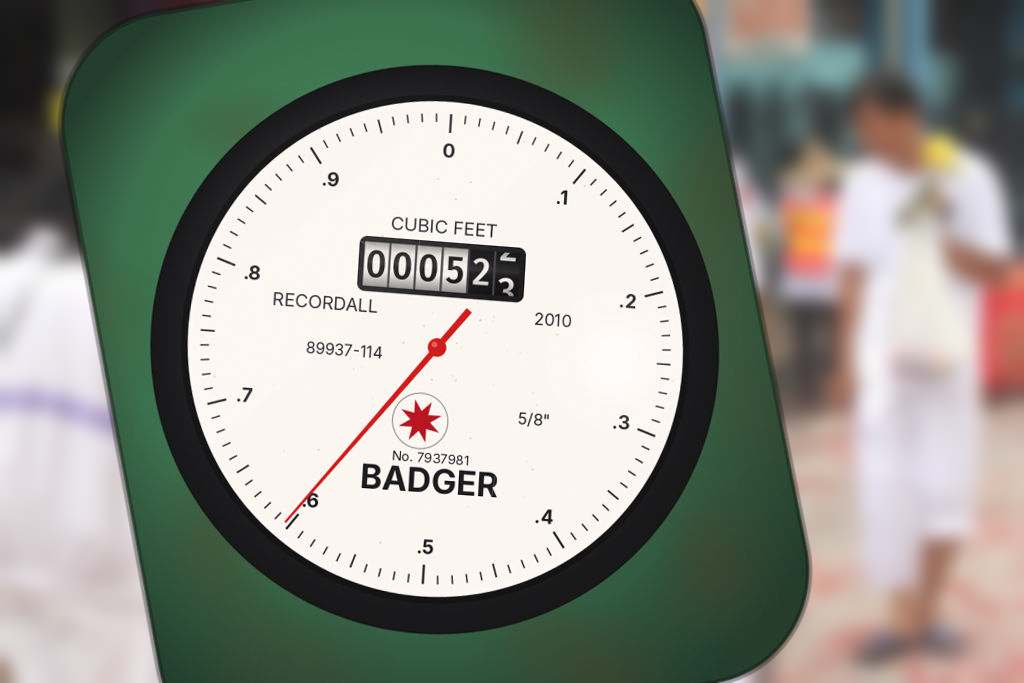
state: 522.60 ft³
